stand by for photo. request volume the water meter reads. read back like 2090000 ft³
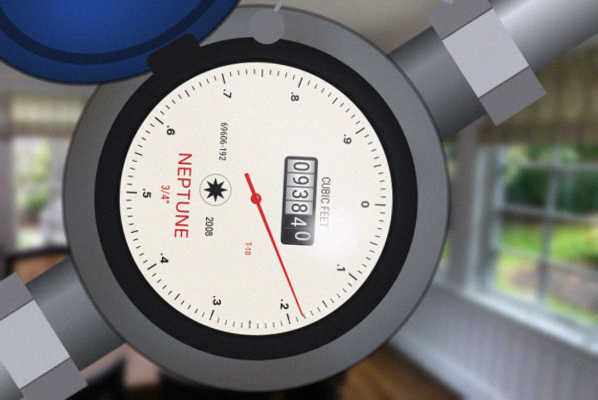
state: 93840.18 ft³
